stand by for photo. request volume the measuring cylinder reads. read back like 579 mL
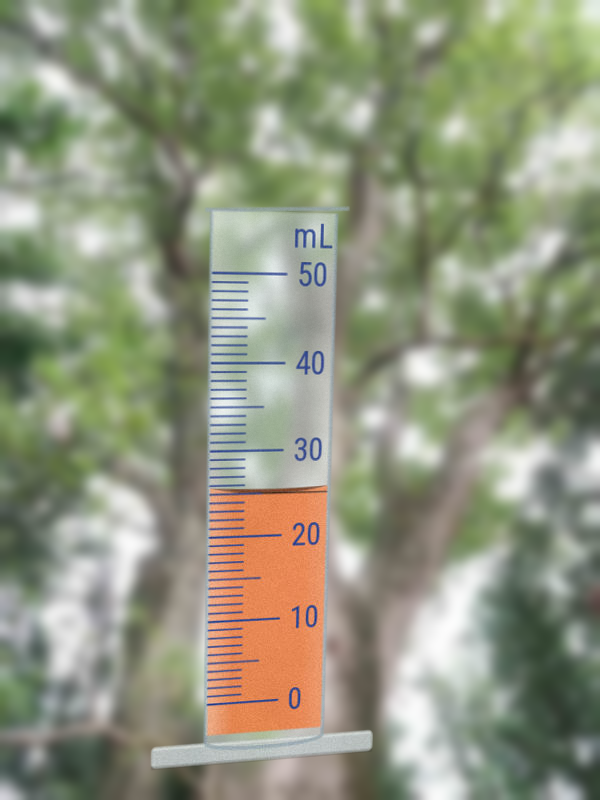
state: 25 mL
